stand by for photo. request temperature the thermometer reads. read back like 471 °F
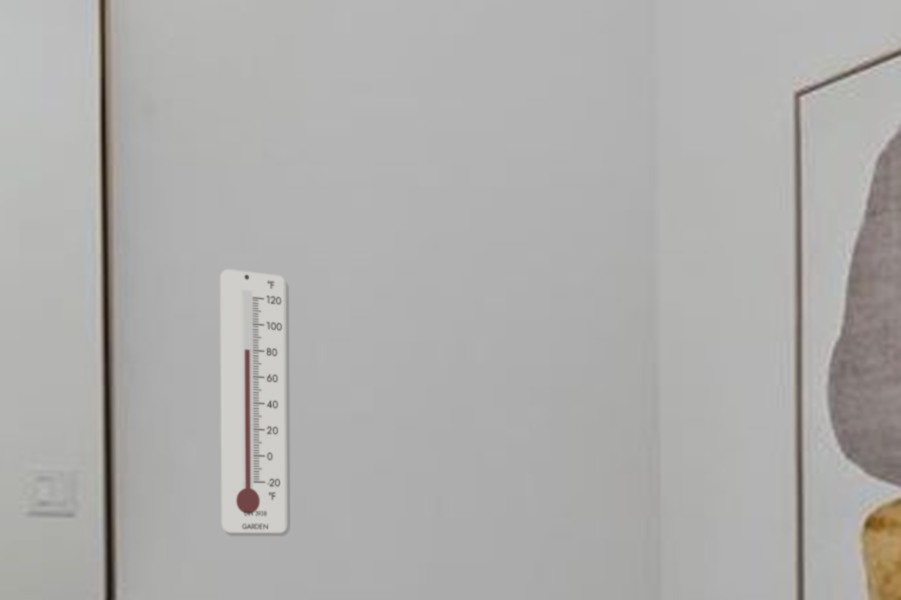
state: 80 °F
